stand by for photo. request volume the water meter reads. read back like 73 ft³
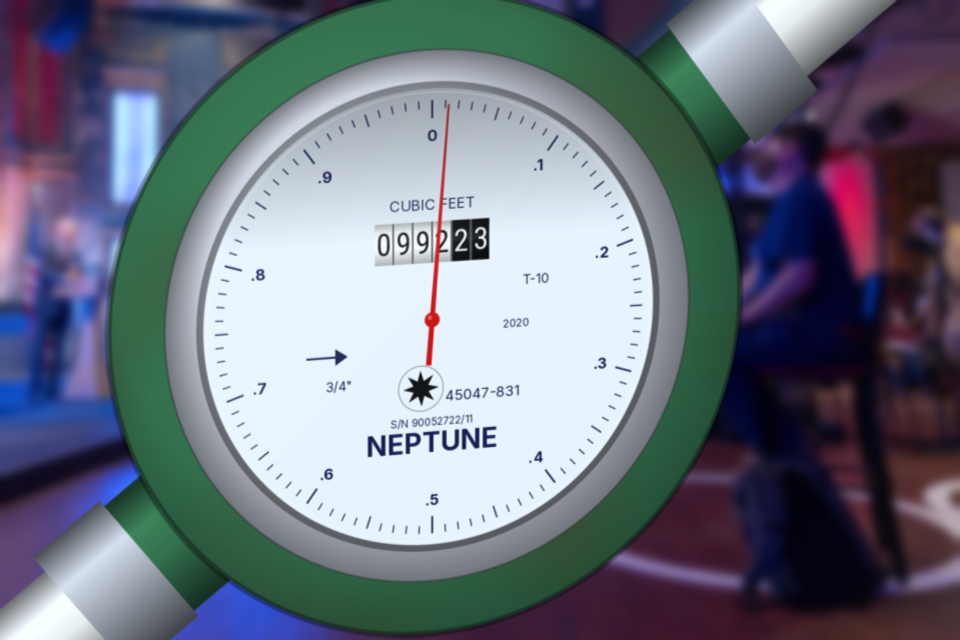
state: 99223.01 ft³
